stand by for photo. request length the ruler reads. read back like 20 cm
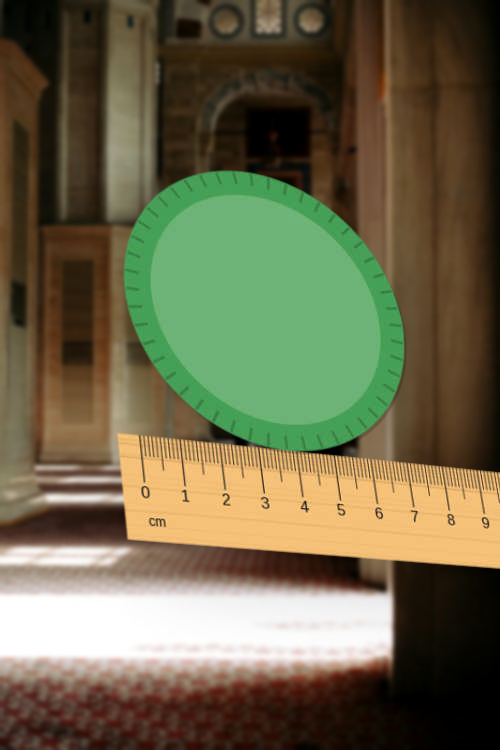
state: 7.5 cm
